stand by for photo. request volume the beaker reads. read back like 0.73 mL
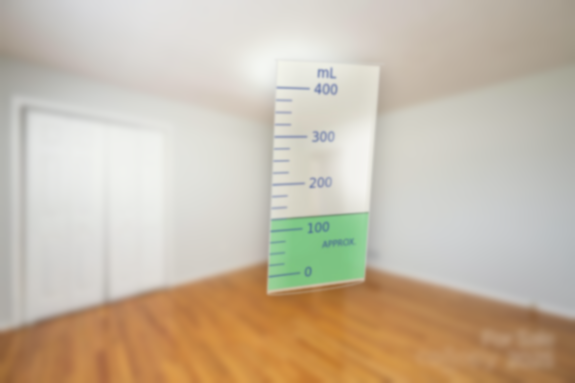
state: 125 mL
